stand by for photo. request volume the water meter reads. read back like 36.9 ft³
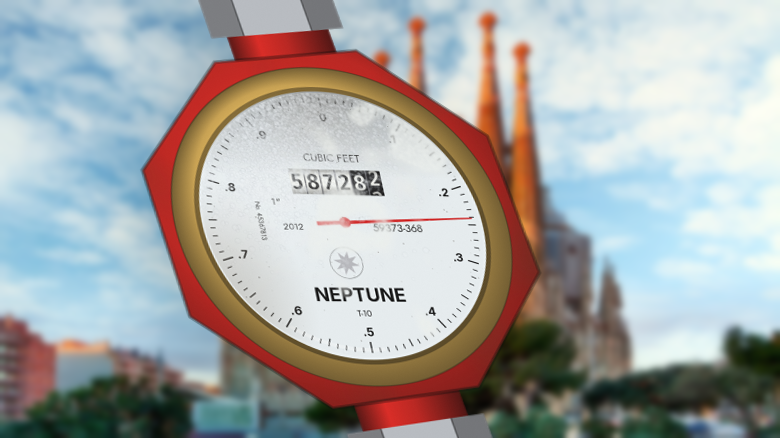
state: 587282.24 ft³
